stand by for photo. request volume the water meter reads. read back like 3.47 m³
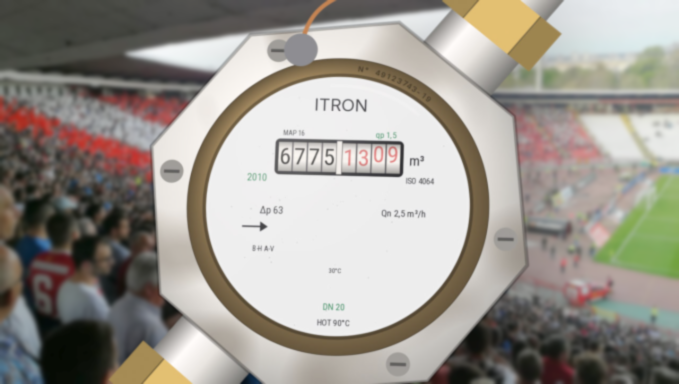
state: 6775.1309 m³
